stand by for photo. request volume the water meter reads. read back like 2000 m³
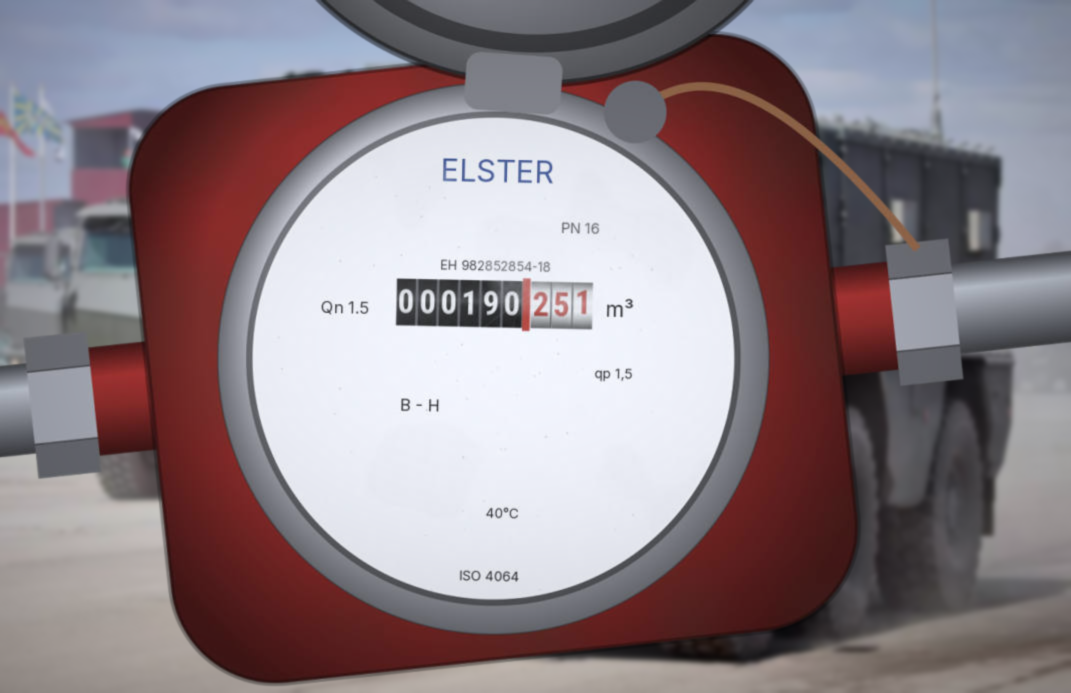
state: 190.251 m³
